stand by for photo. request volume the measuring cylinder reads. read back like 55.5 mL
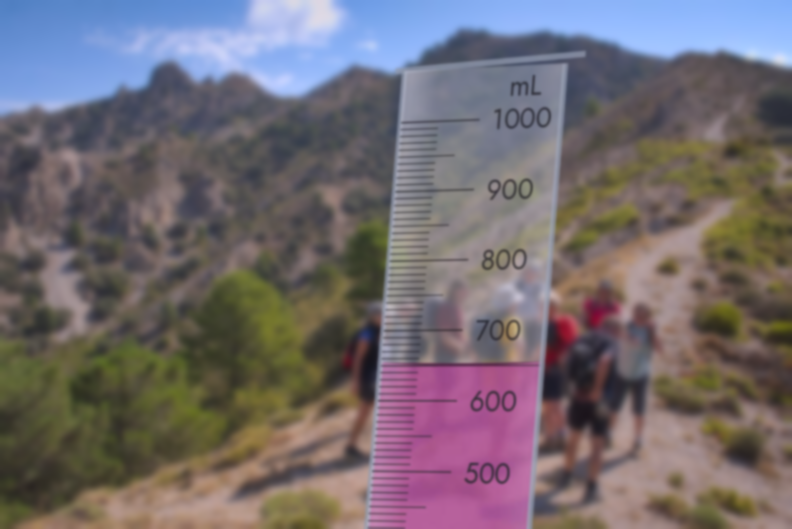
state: 650 mL
